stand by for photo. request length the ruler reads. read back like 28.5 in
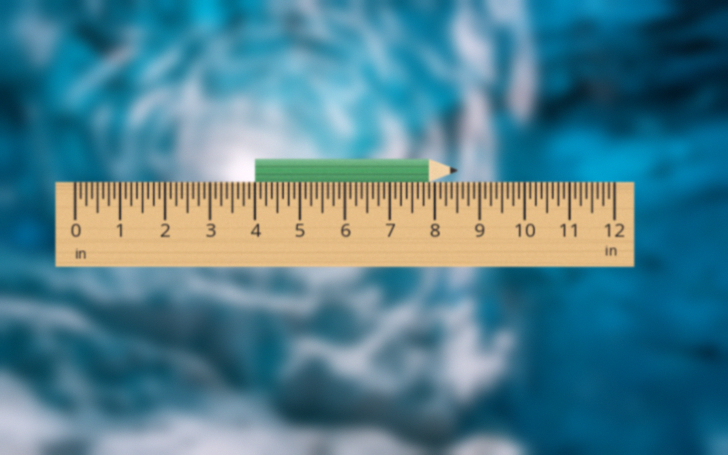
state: 4.5 in
